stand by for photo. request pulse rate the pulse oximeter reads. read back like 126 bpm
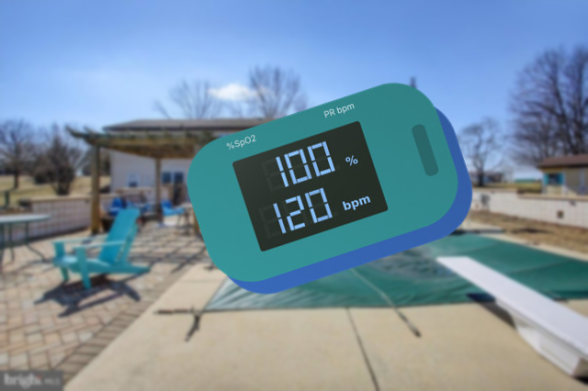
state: 120 bpm
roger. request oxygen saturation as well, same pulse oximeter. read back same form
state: 100 %
